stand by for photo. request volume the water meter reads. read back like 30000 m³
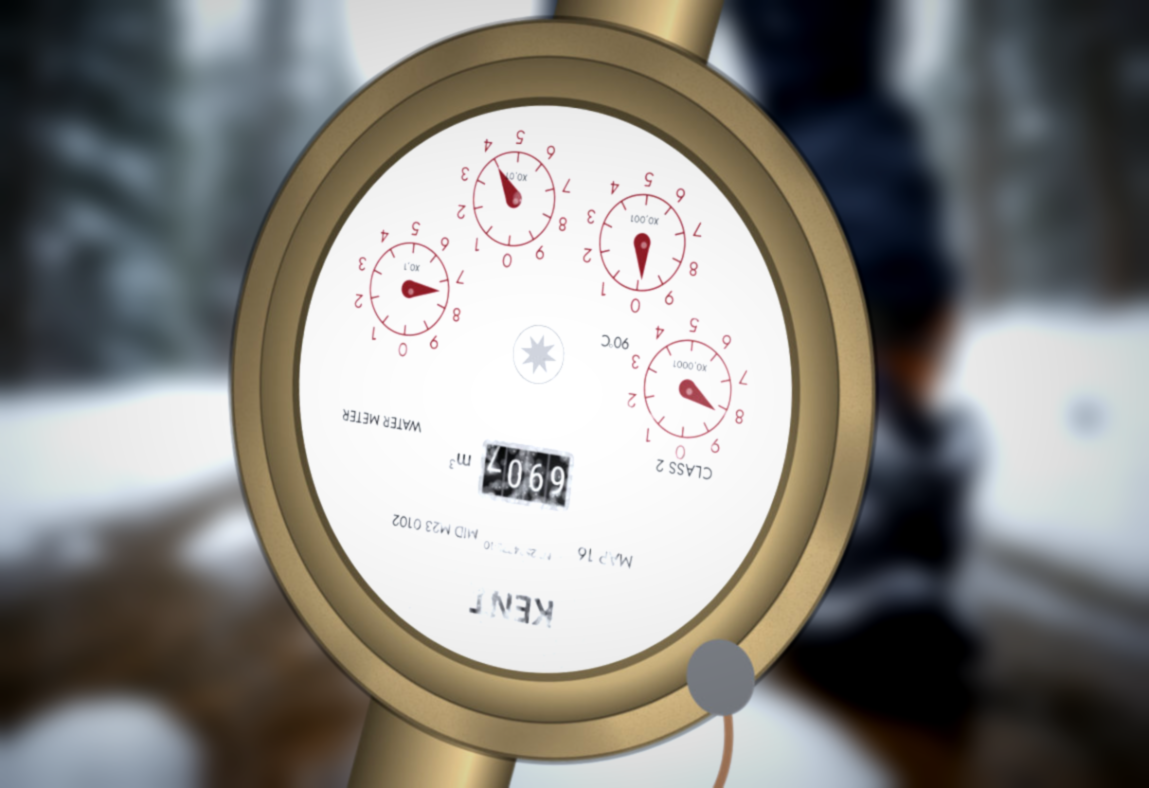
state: 6906.7398 m³
